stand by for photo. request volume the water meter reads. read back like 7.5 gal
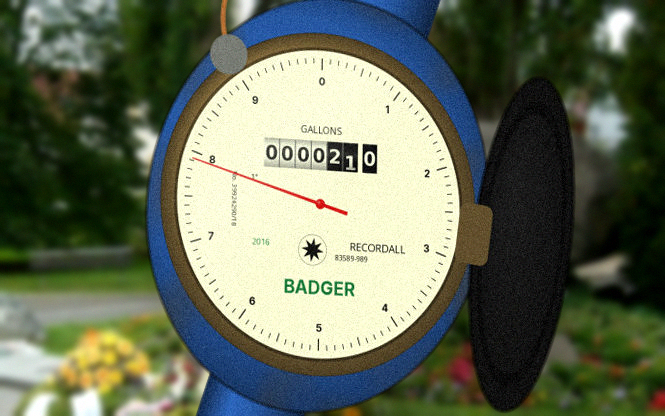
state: 207.9 gal
